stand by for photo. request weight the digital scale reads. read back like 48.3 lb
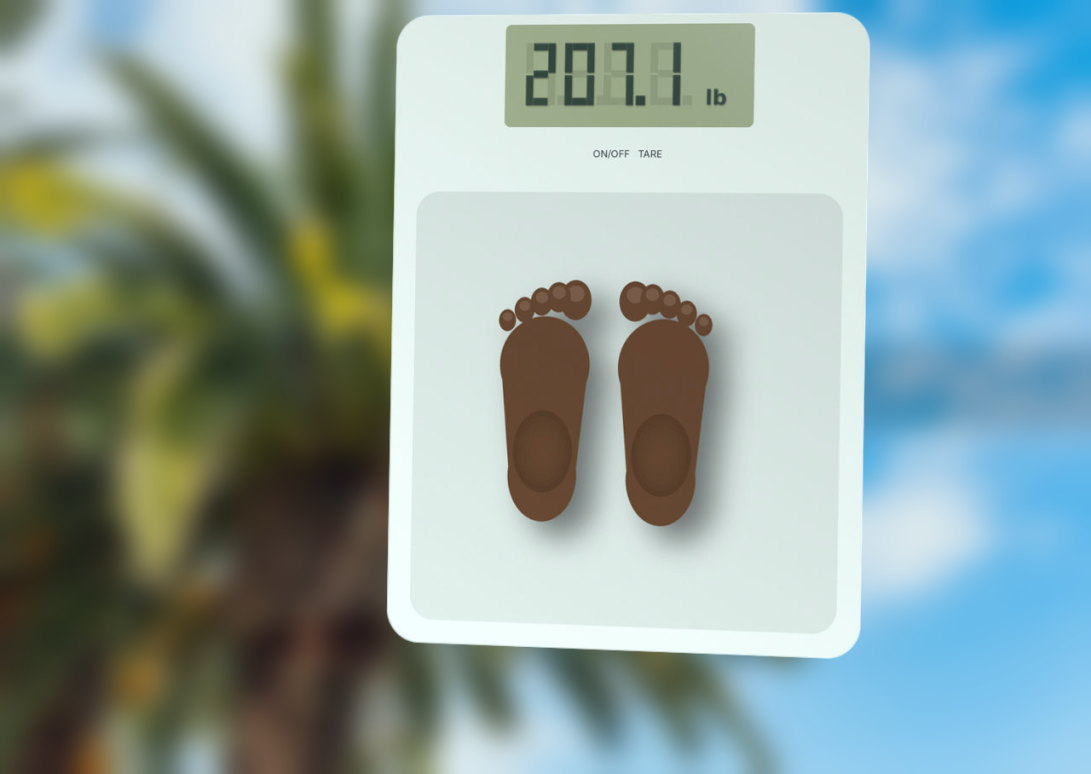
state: 207.1 lb
